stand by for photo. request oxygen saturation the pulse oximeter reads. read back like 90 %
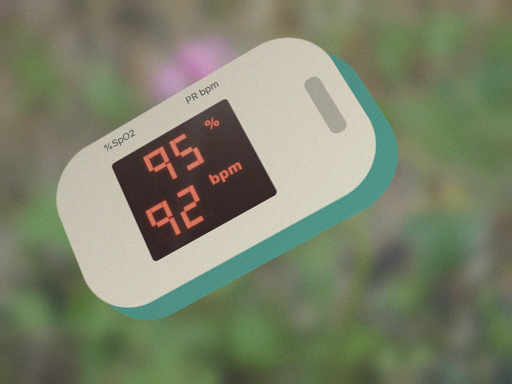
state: 95 %
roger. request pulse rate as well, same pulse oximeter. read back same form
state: 92 bpm
